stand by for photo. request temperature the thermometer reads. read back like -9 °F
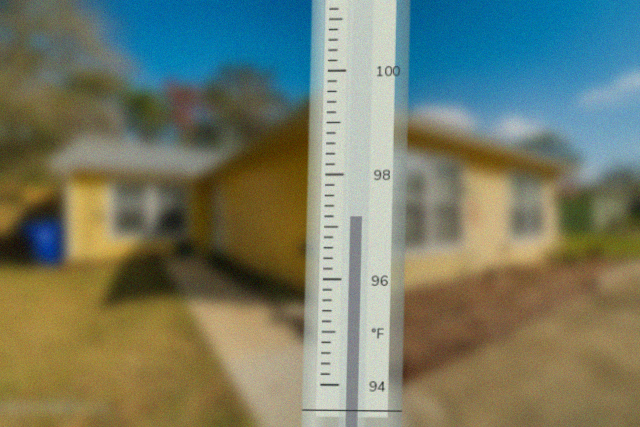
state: 97.2 °F
